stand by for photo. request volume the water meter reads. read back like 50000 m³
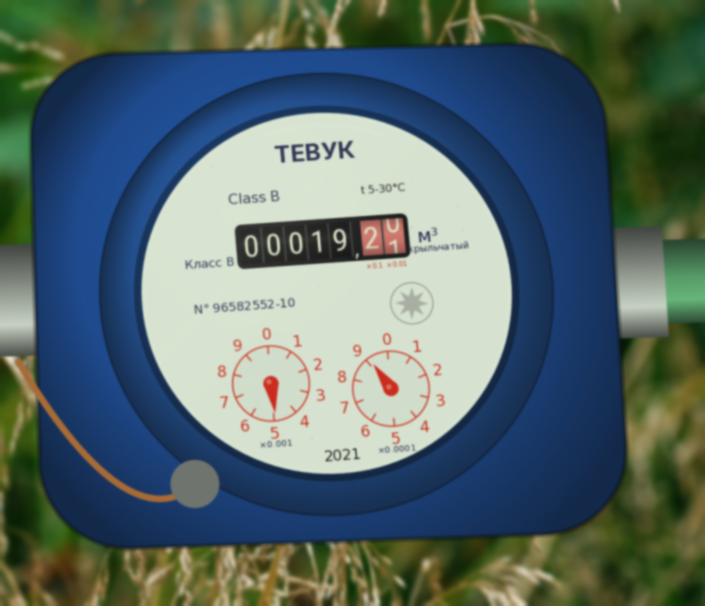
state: 19.2049 m³
